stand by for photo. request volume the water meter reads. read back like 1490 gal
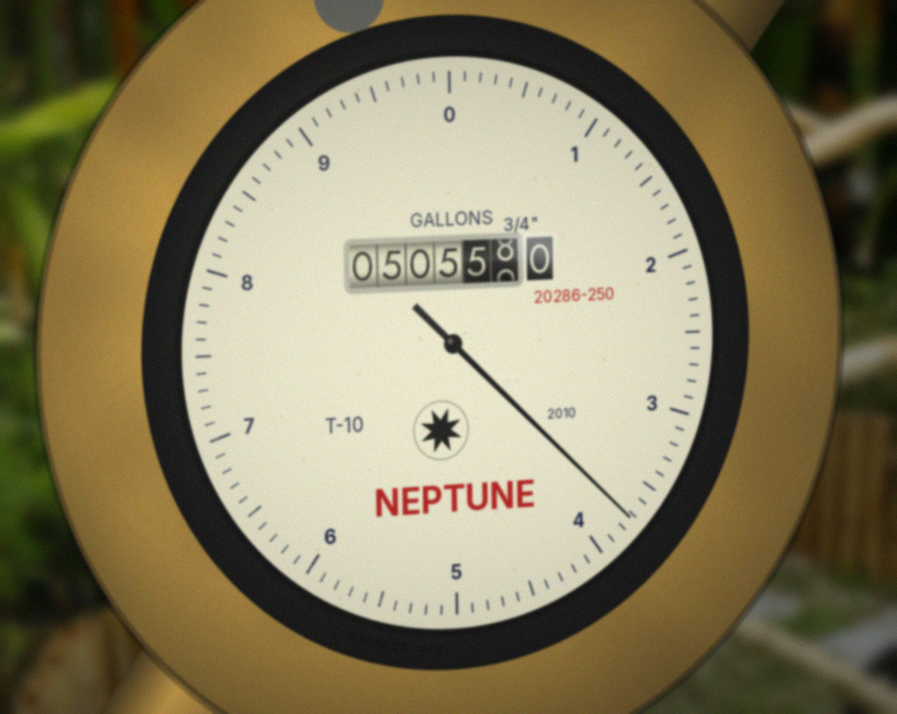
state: 505583.7 gal
